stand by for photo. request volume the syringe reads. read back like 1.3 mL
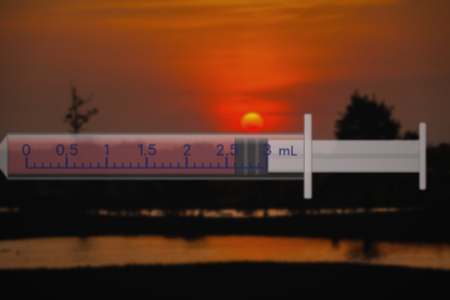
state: 2.6 mL
